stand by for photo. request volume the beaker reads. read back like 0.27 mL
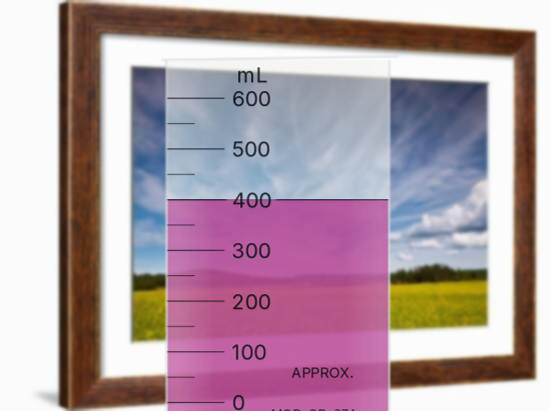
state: 400 mL
